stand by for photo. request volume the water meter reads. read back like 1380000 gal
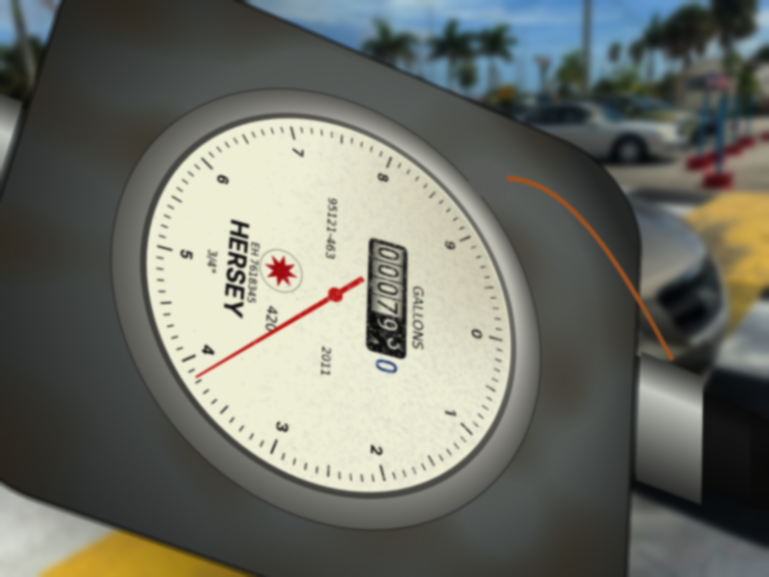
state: 7933.8 gal
